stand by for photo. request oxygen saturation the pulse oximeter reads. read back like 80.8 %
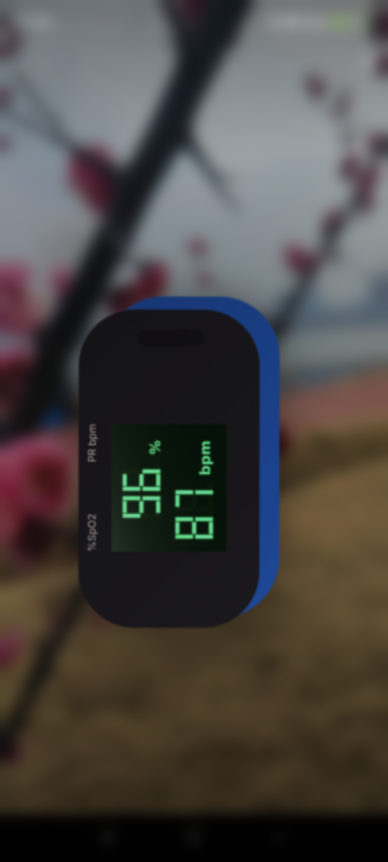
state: 96 %
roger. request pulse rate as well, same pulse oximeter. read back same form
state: 87 bpm
